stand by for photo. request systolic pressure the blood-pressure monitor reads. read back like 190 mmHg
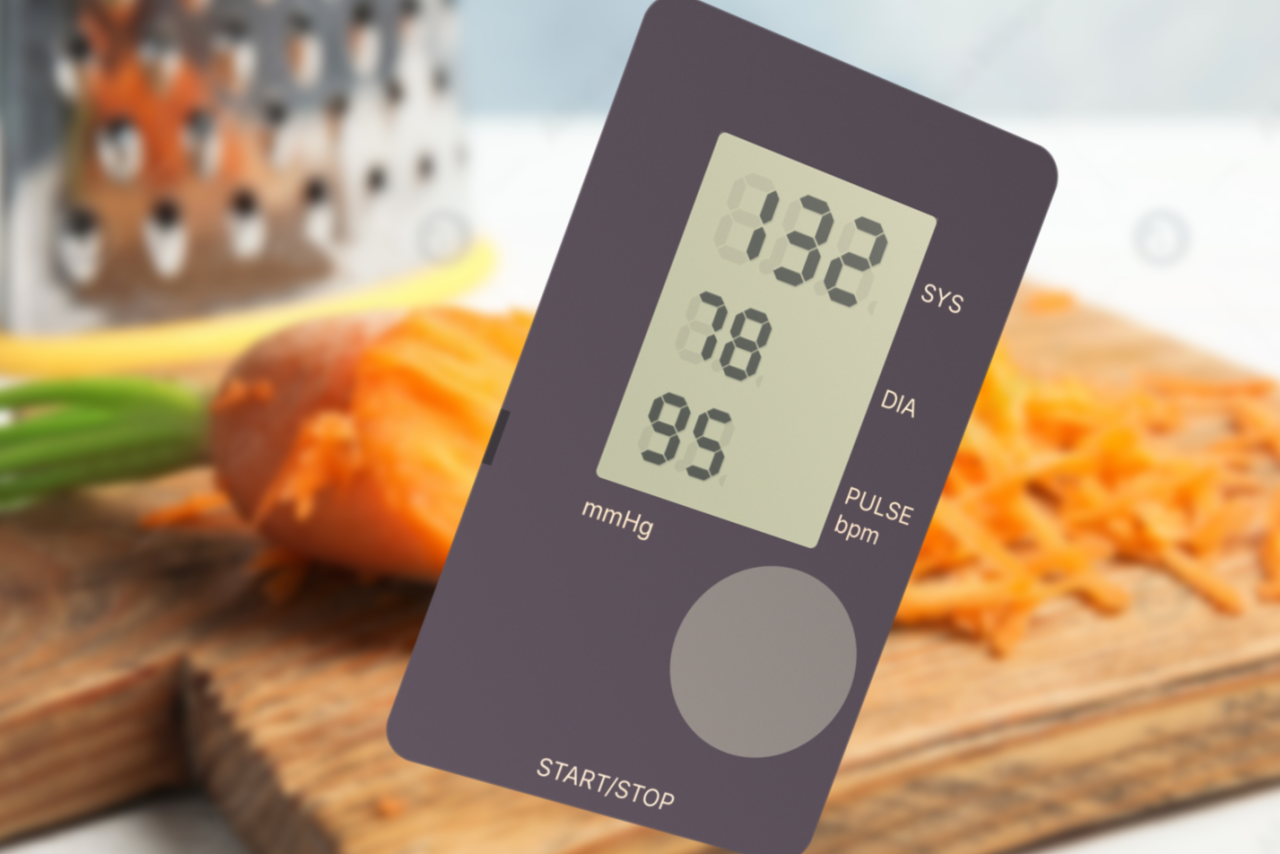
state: 132 mmHg
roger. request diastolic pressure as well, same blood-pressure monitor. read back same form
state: 78 mmHg
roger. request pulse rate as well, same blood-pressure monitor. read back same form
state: 95 bpm
